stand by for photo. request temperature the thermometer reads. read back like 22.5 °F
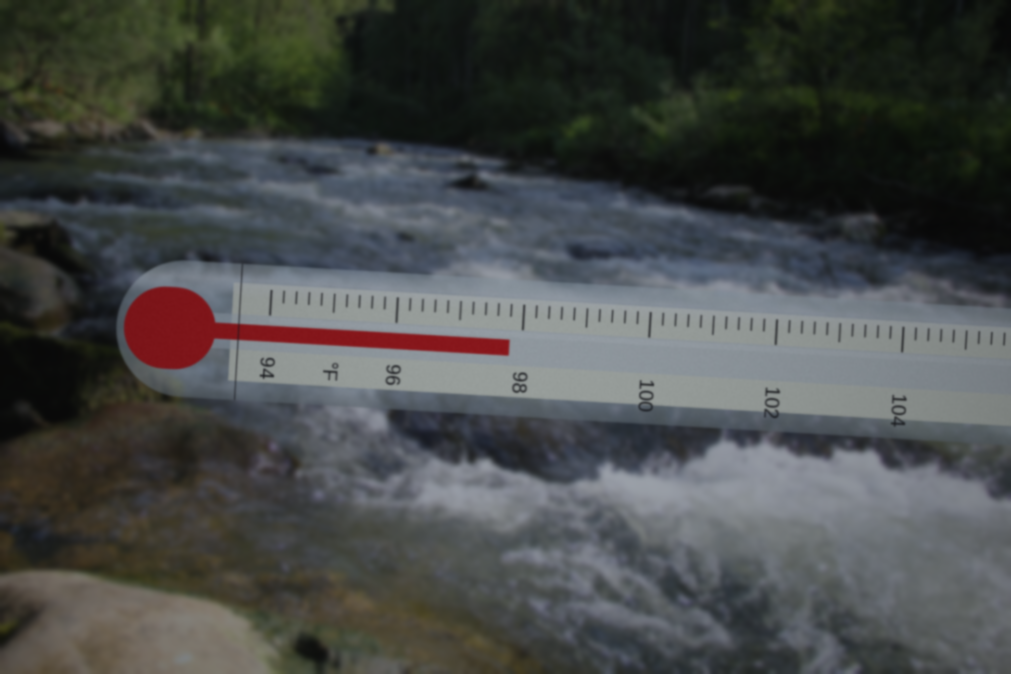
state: 97.8 °F
